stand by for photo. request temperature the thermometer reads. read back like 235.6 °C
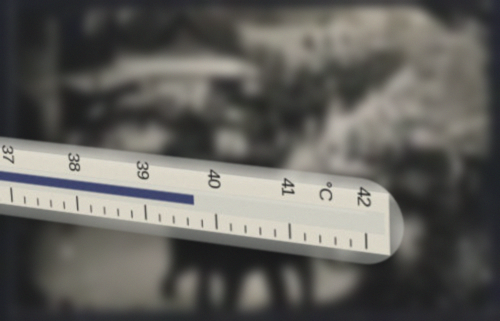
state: 39.7 °C
